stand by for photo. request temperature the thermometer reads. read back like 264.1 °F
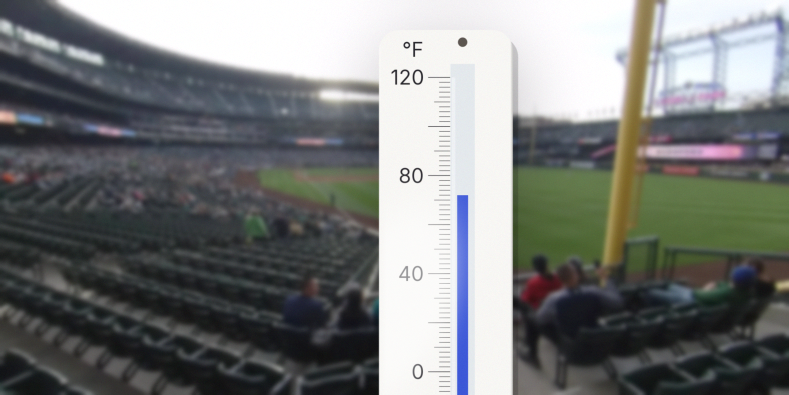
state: 72 °F
